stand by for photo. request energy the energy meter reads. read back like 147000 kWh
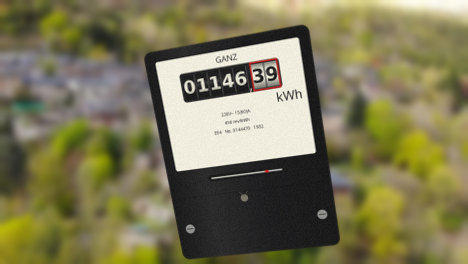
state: 1146.39 kWh
